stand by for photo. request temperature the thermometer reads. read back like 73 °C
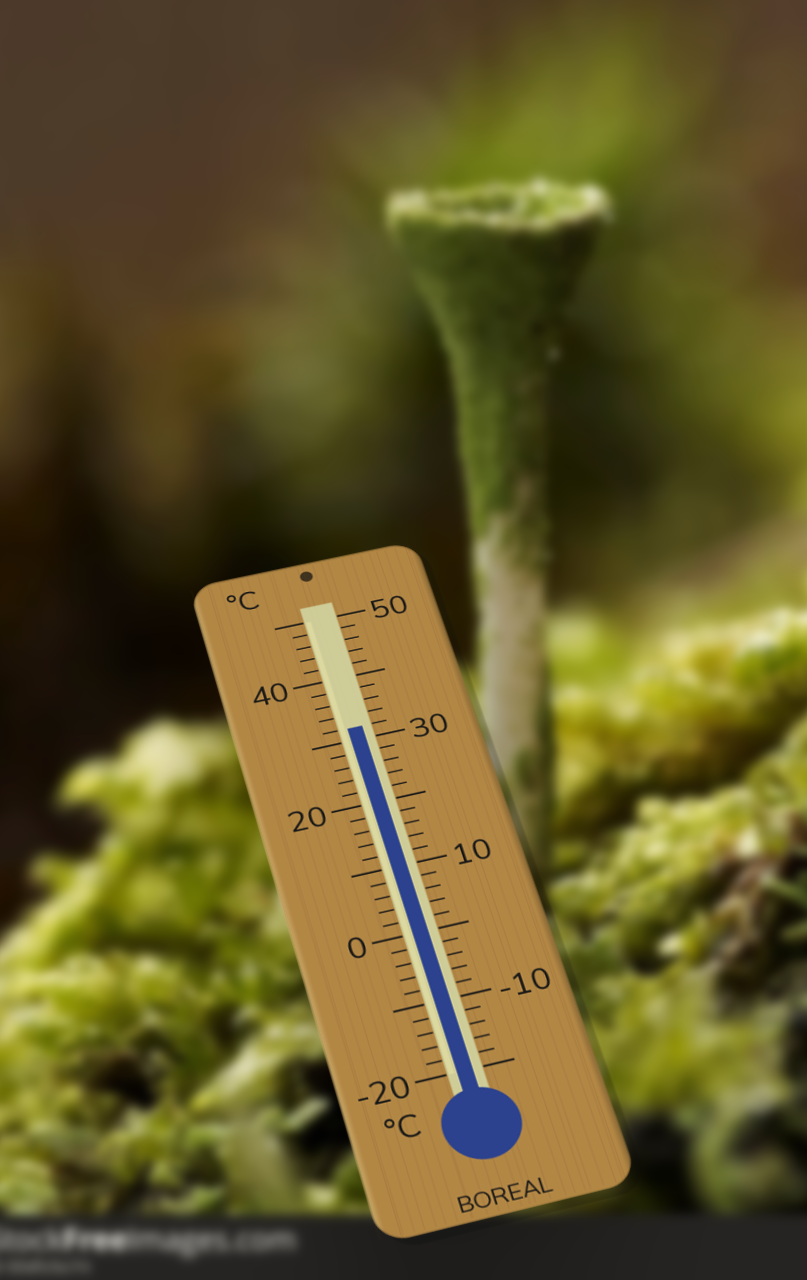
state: 32 °C
